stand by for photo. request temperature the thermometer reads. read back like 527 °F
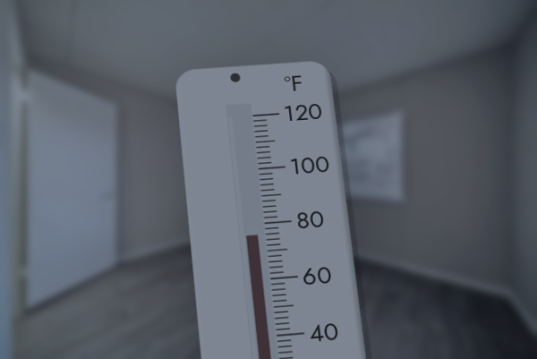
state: 76 °F
